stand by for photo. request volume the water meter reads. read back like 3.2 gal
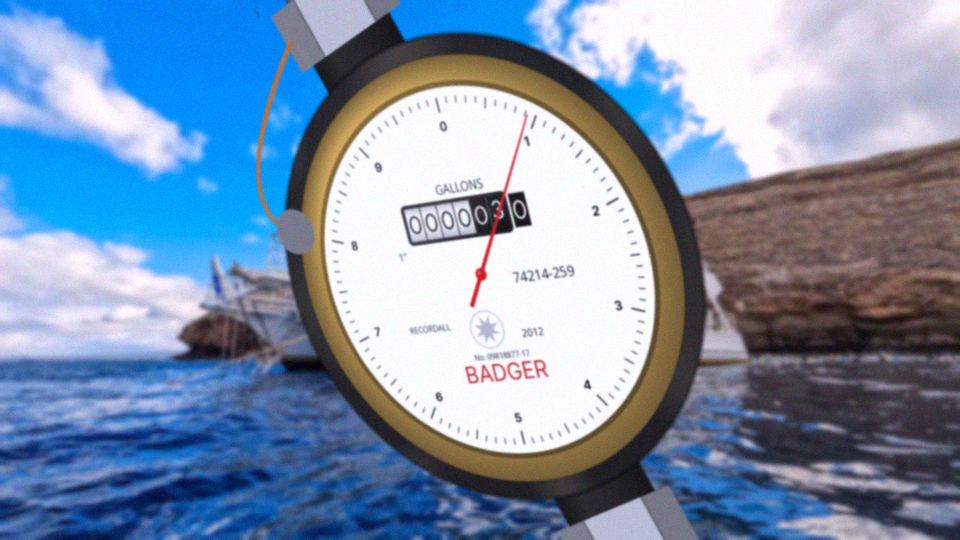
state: 30.9 gal
